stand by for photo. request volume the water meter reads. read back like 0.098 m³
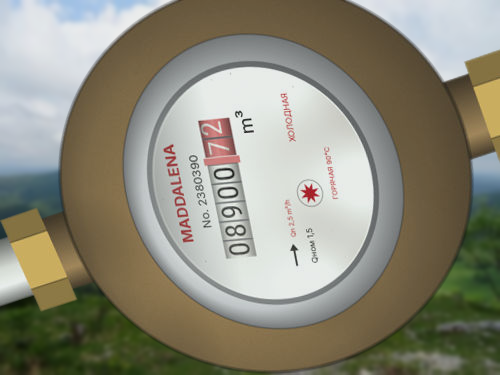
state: 8900.72 m³
